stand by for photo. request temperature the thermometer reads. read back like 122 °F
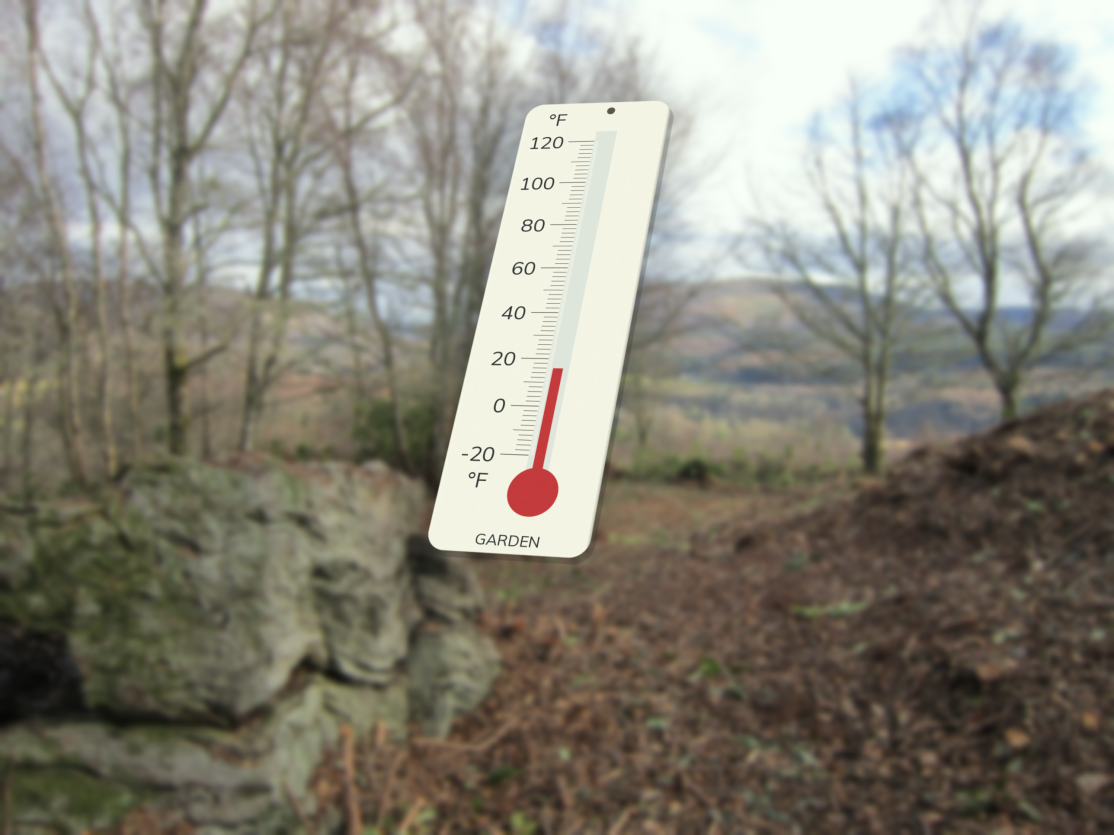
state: 16 °F
